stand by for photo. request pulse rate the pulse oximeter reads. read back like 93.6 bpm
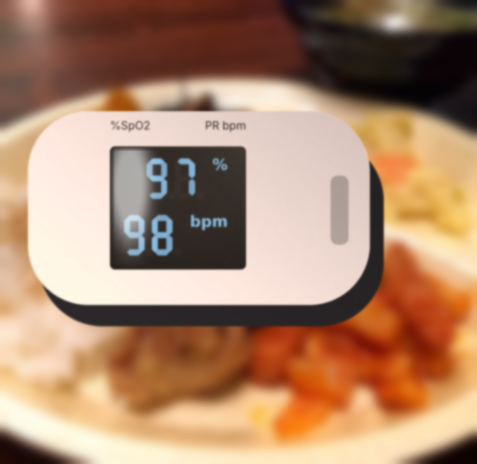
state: 98 bpm
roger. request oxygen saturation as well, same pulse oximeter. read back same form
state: 97 %
